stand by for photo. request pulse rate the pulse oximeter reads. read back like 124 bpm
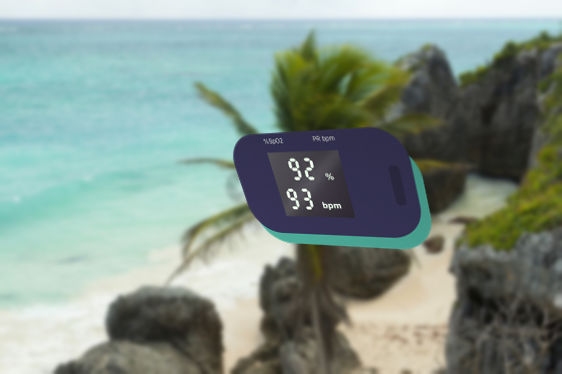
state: 93 bpm
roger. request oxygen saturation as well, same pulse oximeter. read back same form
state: 92 %
